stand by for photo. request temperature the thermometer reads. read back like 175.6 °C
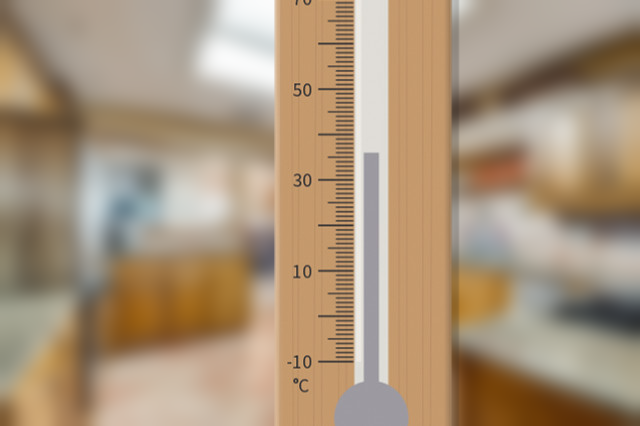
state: 36 °C
